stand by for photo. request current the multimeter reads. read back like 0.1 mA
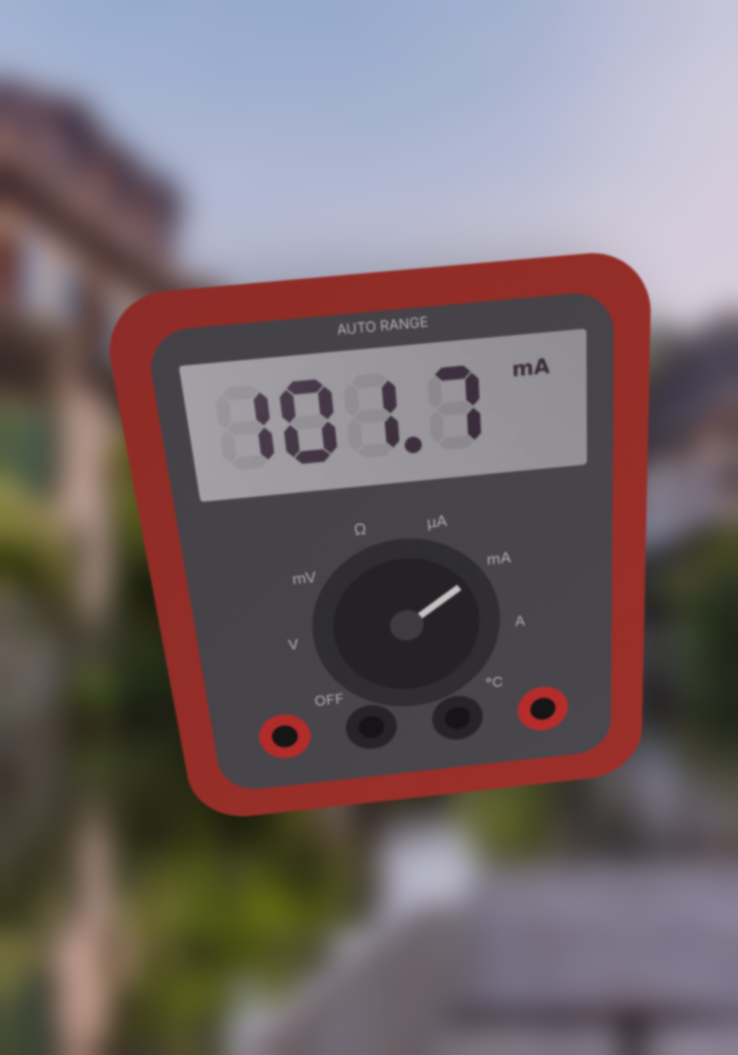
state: 101.7 mA
